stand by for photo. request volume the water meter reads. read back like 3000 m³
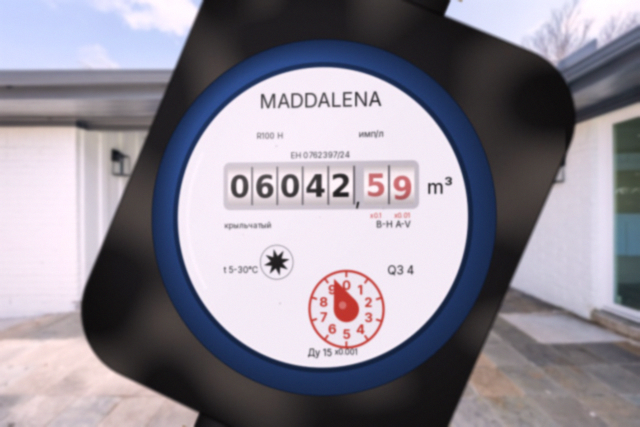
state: 6042.589 m³
